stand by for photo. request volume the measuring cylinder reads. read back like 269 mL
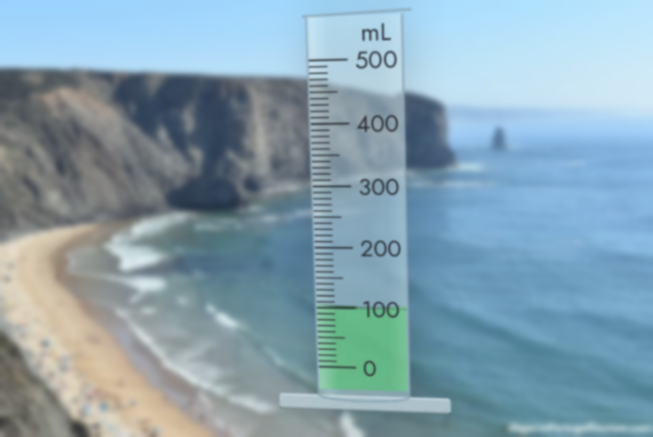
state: 100 mL
